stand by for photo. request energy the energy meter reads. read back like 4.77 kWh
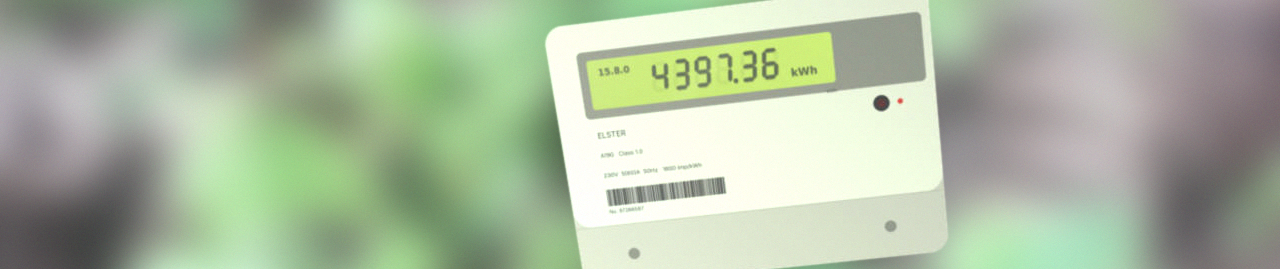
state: 4397.36 kWh
